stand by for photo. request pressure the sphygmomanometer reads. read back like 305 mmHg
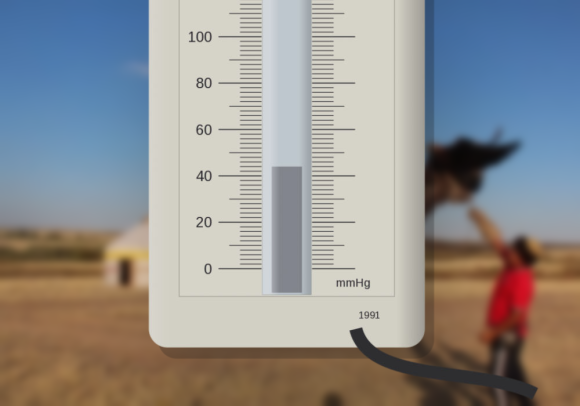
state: 44 mmHg
